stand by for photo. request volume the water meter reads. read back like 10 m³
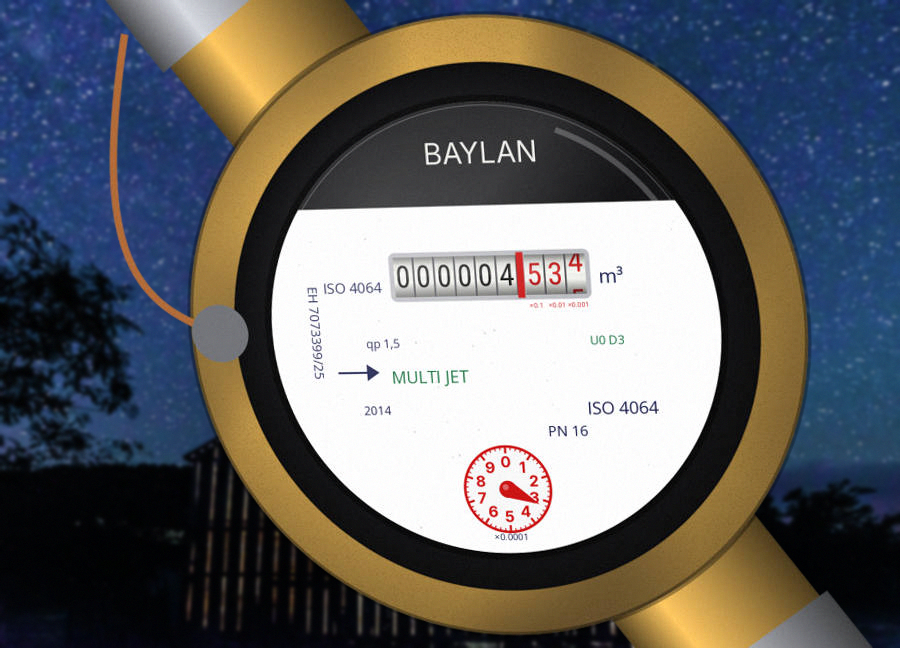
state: 4.5343 m³
